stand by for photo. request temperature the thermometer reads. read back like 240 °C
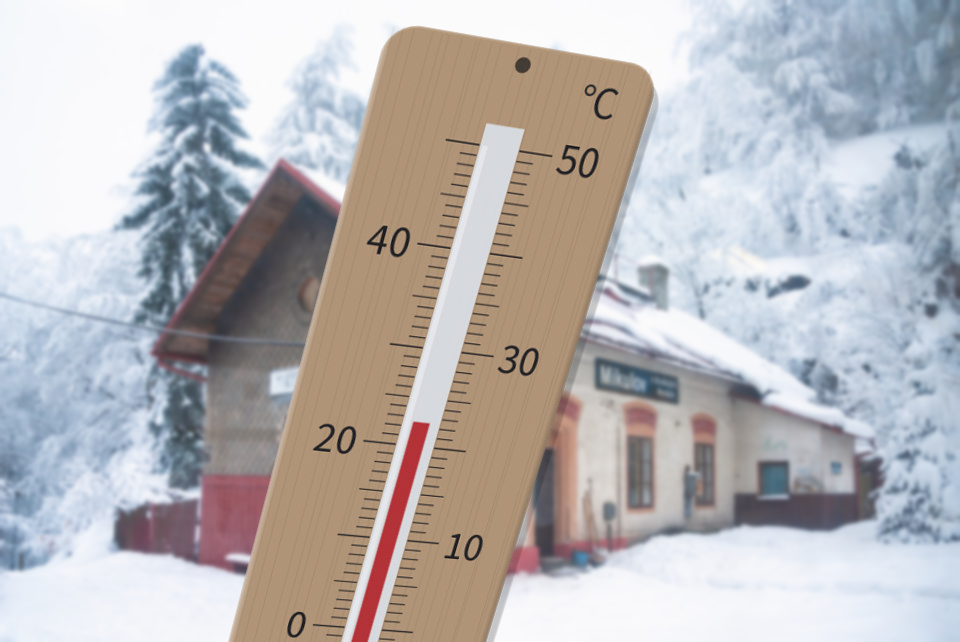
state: 22.5 °C
